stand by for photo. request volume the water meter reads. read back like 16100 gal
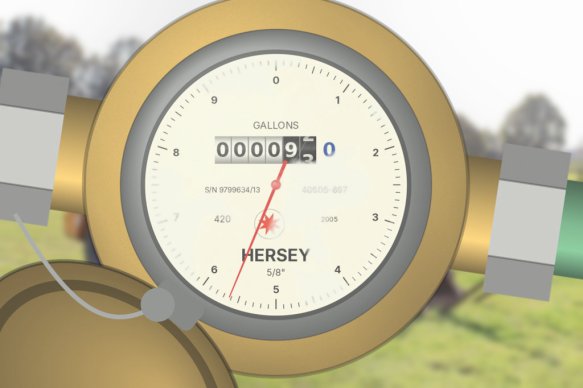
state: 925.6 gal
